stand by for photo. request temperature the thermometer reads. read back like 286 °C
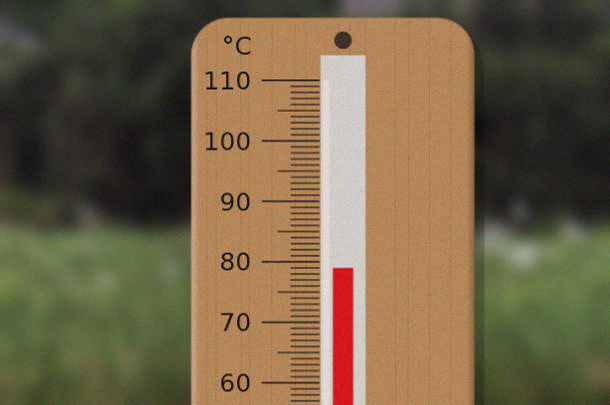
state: 79 °C
